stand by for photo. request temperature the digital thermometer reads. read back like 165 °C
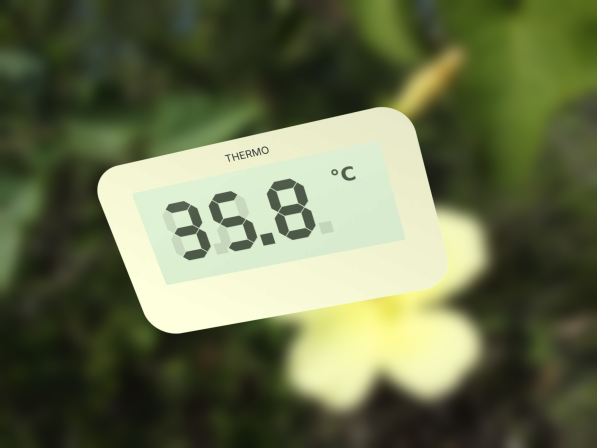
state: 35.8 °C
